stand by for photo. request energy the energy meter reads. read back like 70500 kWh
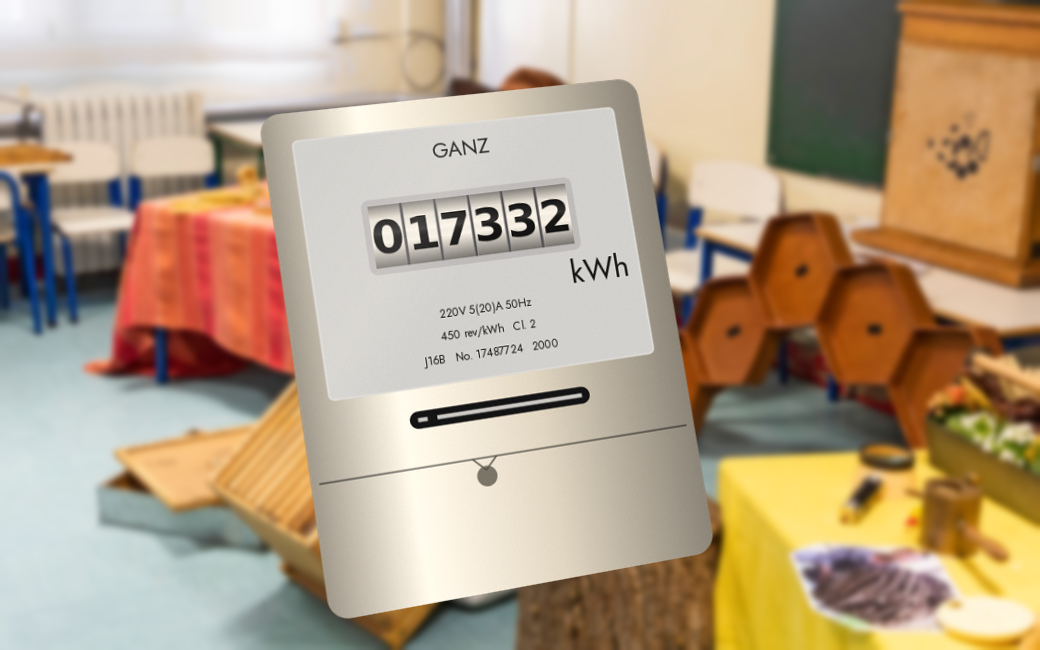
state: 17332 kWh
